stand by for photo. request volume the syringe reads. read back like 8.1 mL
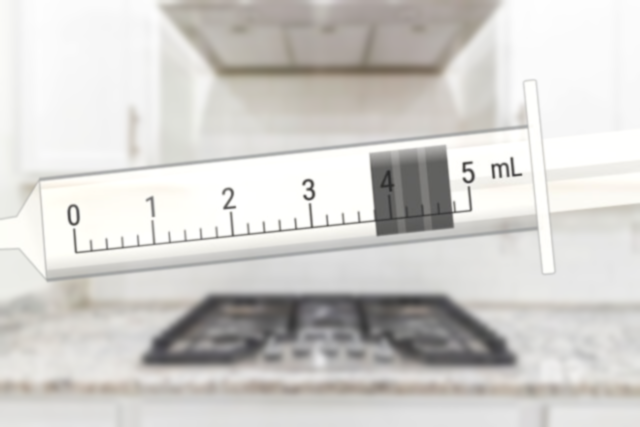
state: 3.8 mL
